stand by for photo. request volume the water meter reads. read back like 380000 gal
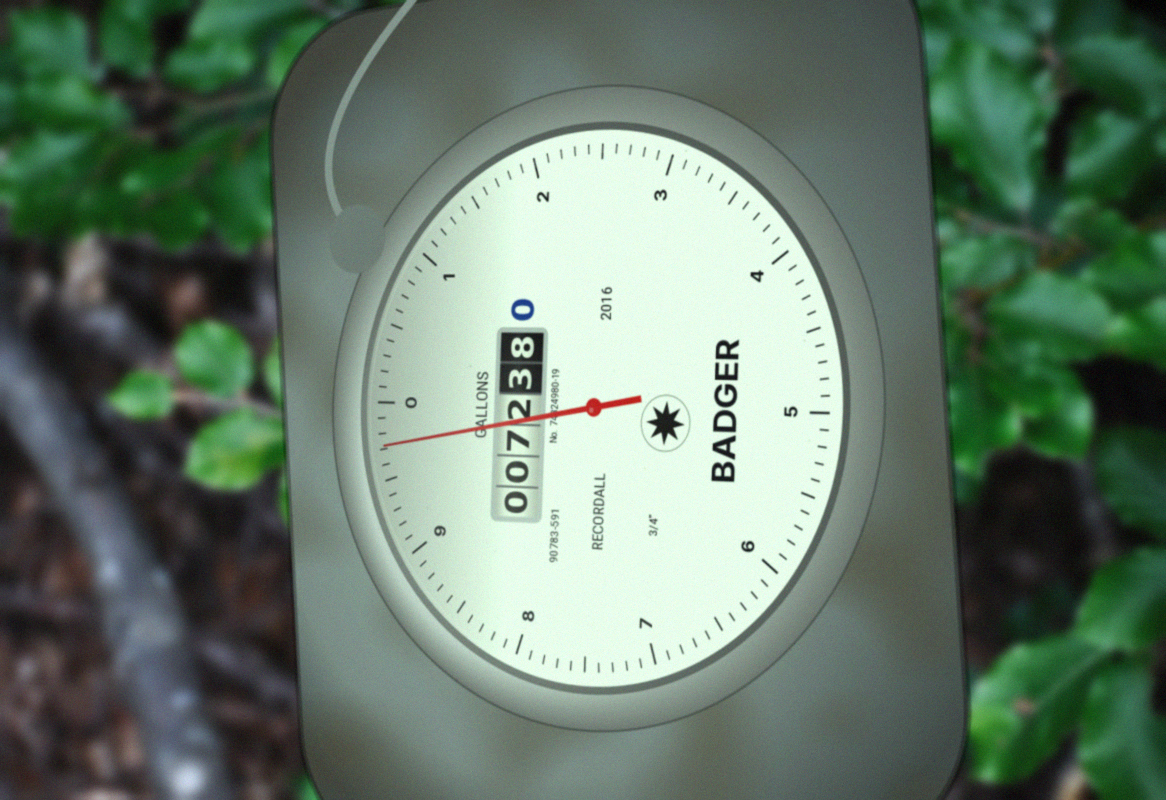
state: 72379.7 gal
